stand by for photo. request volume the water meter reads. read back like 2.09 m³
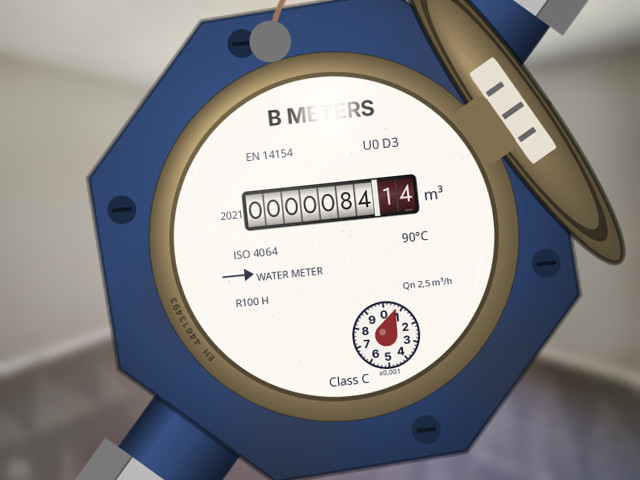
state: 84.140 m³
